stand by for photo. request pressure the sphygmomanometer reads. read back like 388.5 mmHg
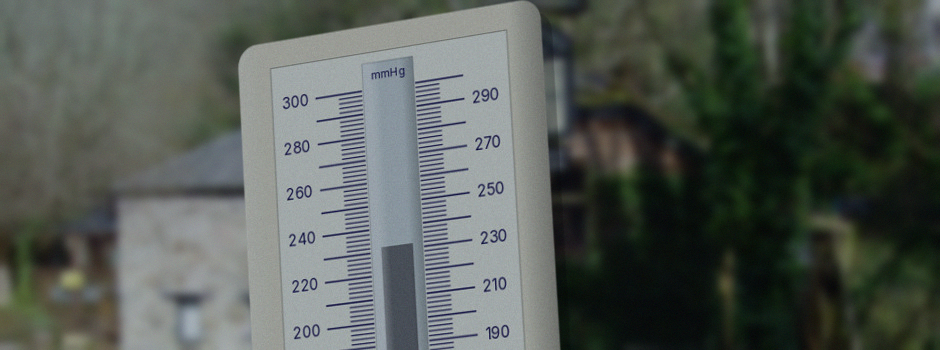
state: 232 mmHg
